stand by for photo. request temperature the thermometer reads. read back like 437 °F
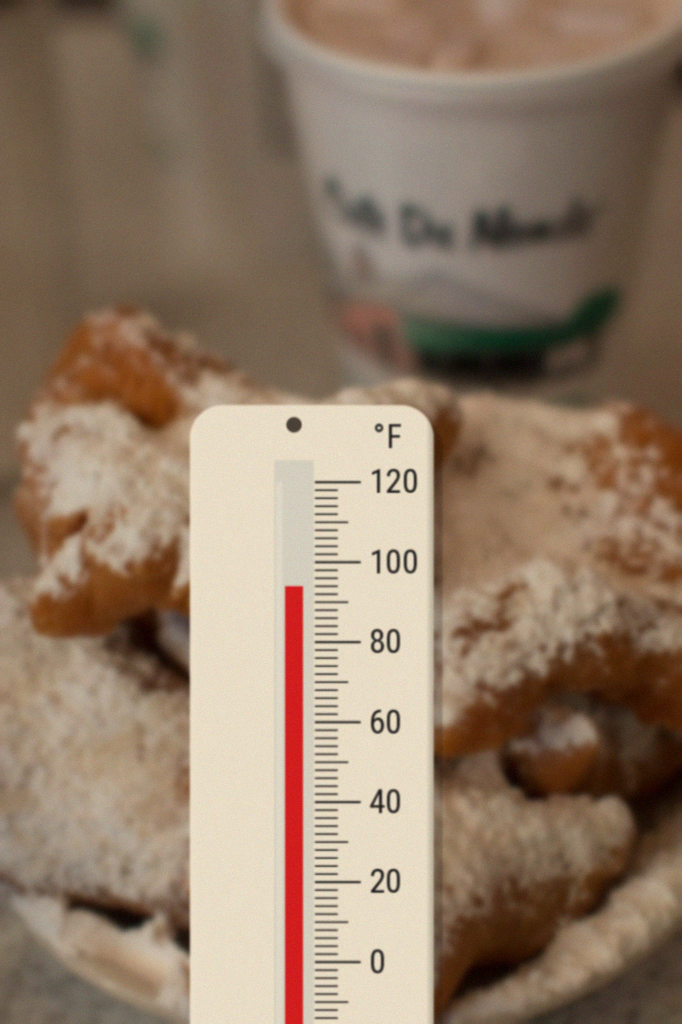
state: 94 °F
